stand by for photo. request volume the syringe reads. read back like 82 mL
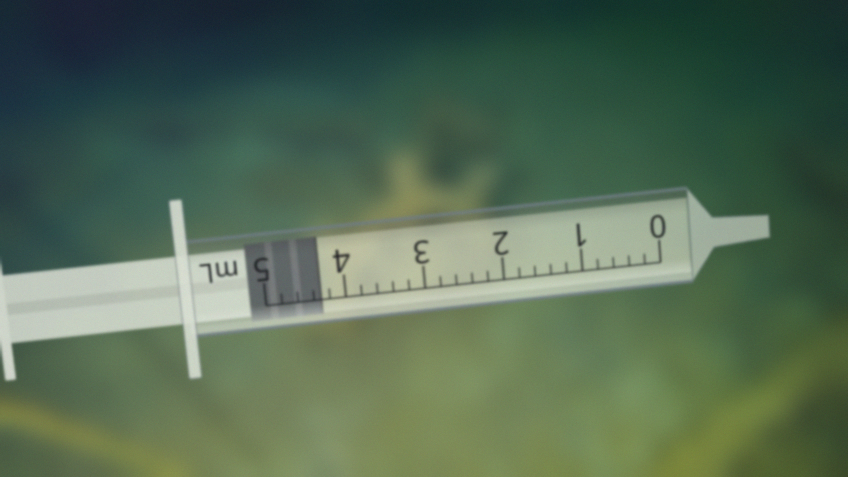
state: 4.3 mL
